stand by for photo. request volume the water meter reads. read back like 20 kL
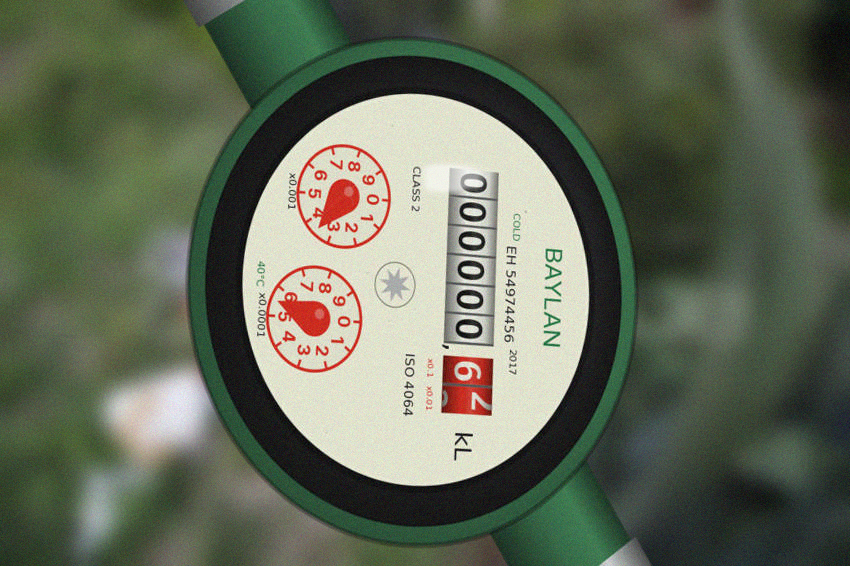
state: 0.6235 kL
